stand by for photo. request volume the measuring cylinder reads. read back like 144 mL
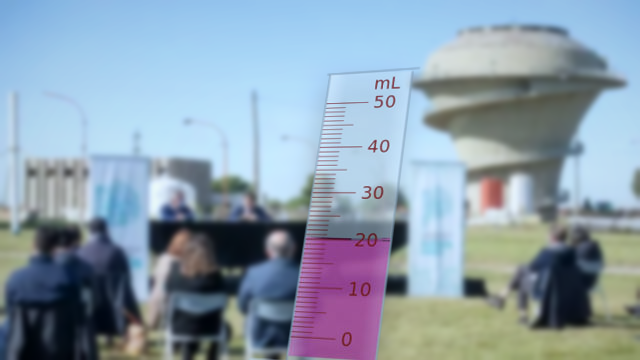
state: 20 mL
